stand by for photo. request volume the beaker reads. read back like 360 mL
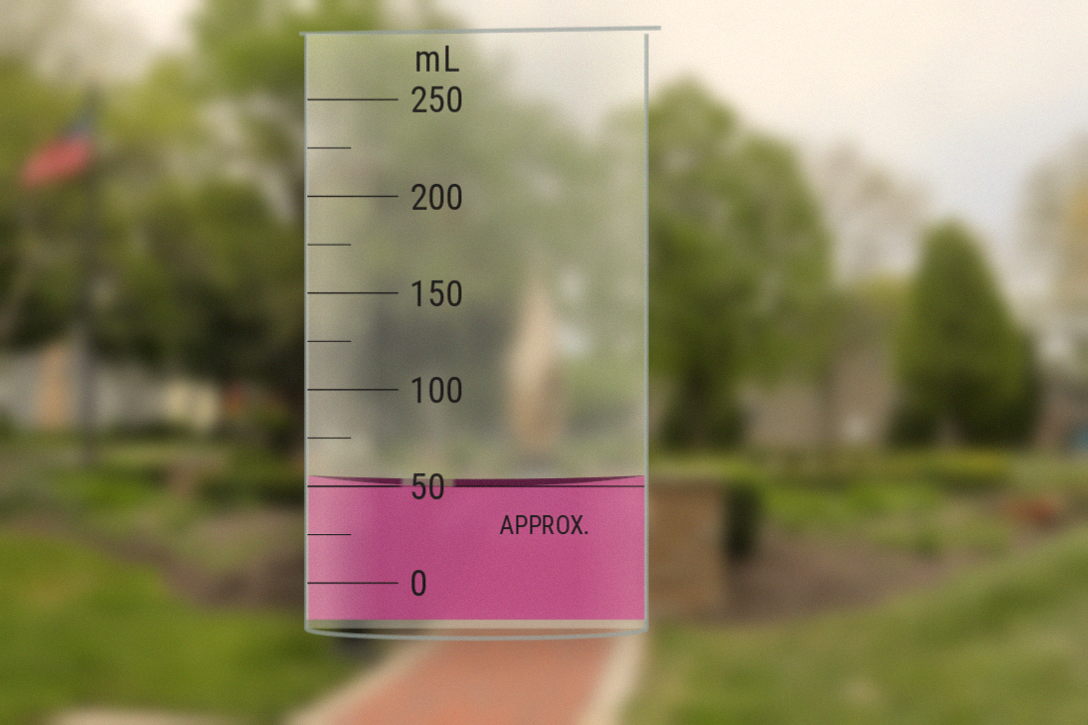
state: 50 mL
